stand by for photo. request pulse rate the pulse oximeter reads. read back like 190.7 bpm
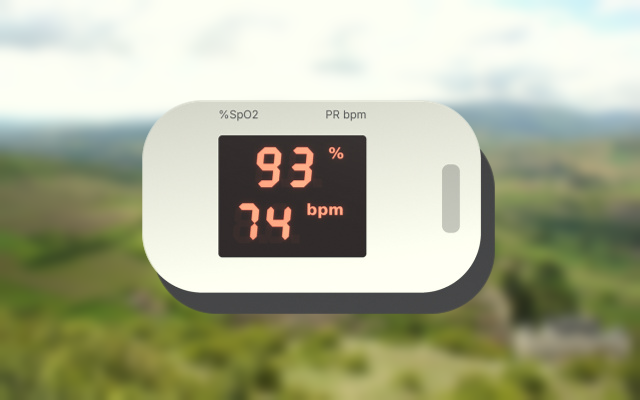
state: 74 bpm
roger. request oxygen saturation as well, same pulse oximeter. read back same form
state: 93 %
